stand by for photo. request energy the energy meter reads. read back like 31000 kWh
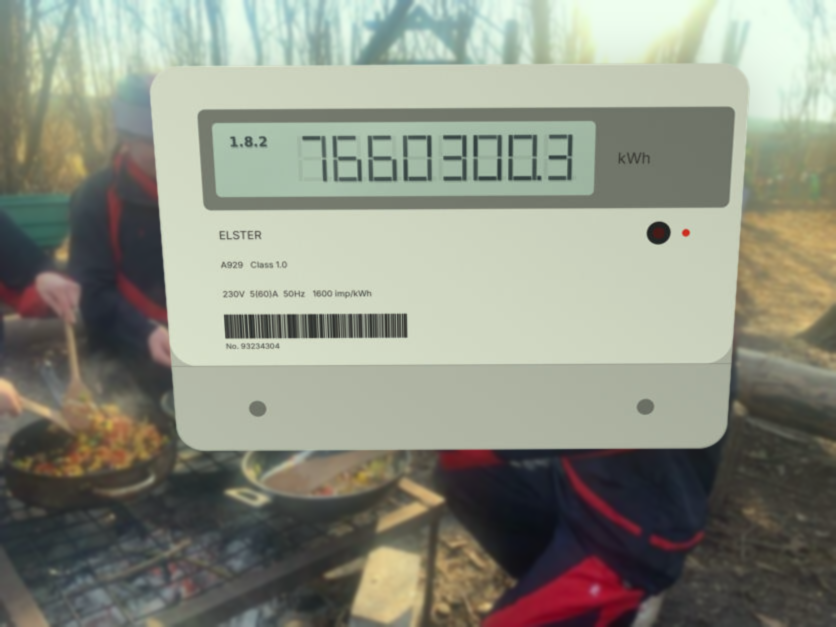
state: 7660300.3 kWh
